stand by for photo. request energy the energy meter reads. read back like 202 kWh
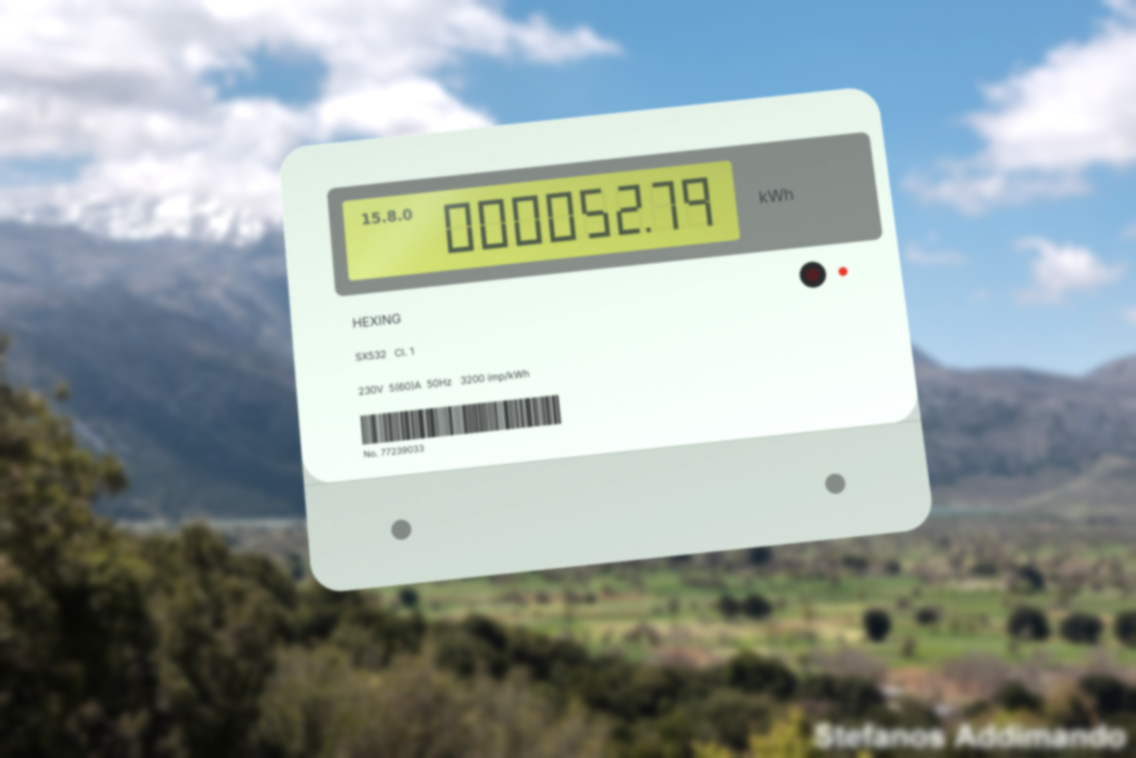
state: 52.79 kWh
